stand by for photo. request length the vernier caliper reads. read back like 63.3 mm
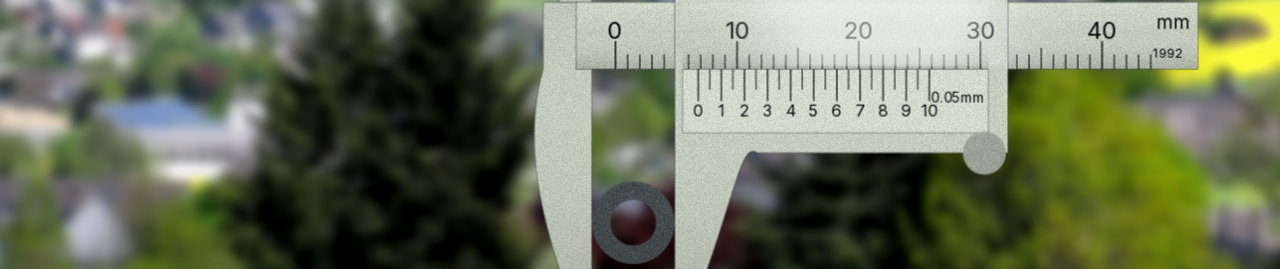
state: 6.8 mm
